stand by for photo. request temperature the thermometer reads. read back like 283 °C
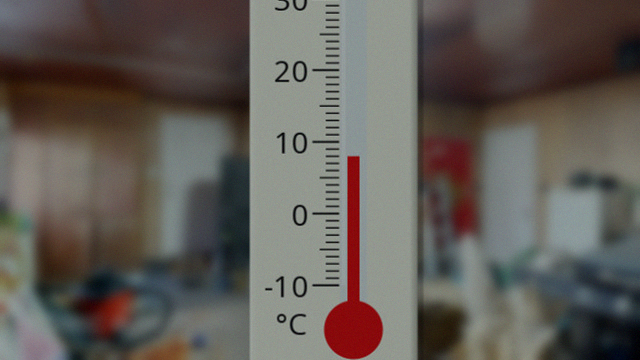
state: 8 °C
